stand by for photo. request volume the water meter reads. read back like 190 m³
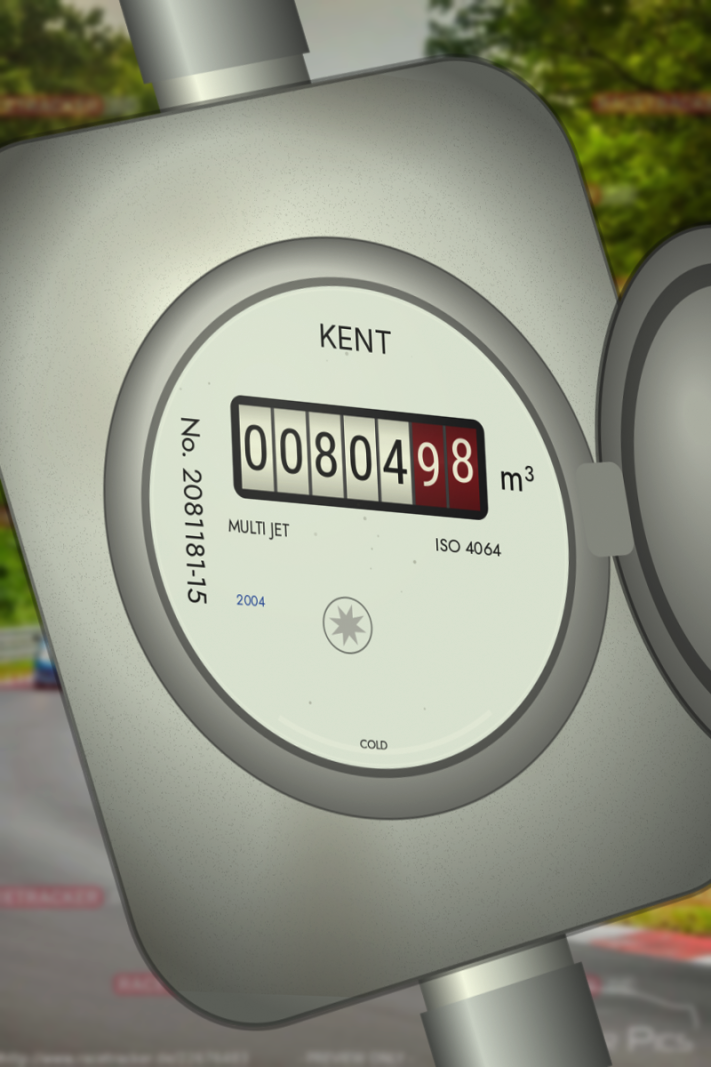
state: 804.98 m³
